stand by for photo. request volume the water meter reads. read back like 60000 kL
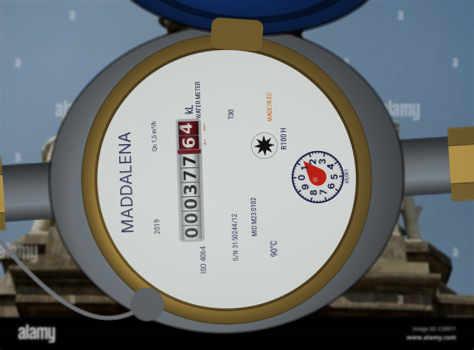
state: 377.641 kL
